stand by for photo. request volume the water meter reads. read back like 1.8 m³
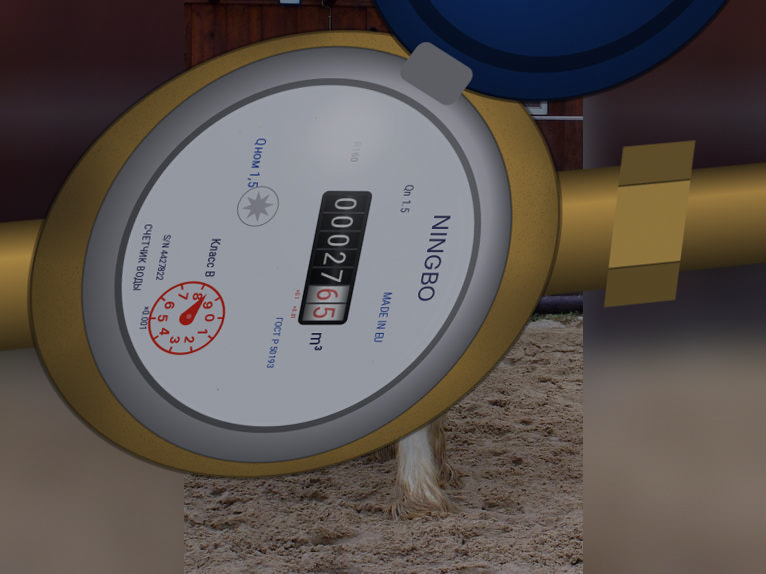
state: 27.658 m³
